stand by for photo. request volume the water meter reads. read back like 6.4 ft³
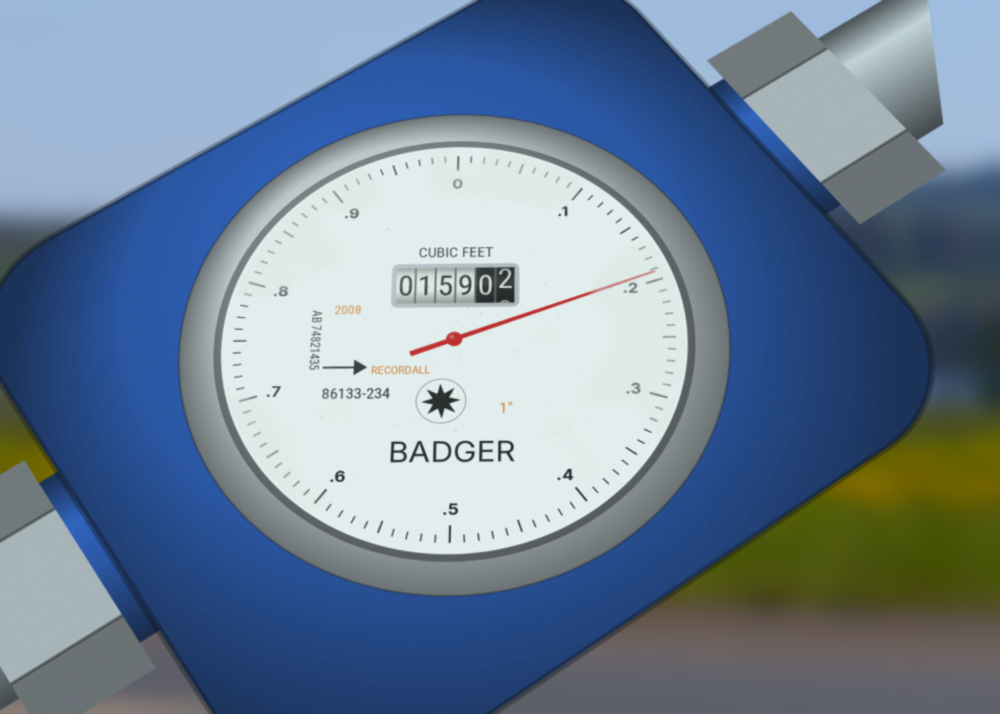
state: 15902.19 ft³
